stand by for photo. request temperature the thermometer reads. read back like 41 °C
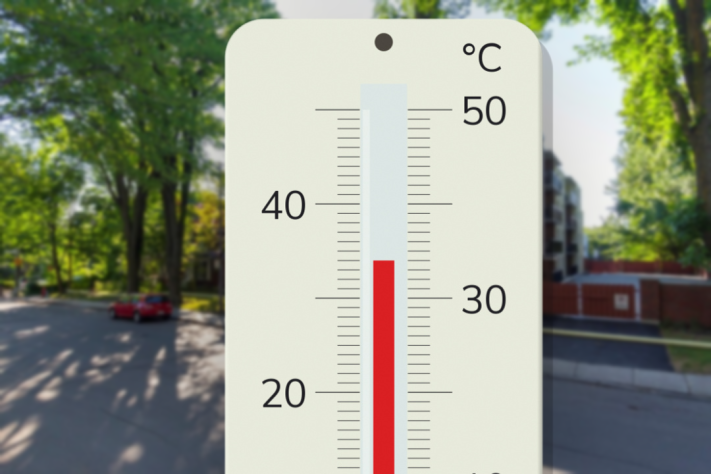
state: 34 °C
